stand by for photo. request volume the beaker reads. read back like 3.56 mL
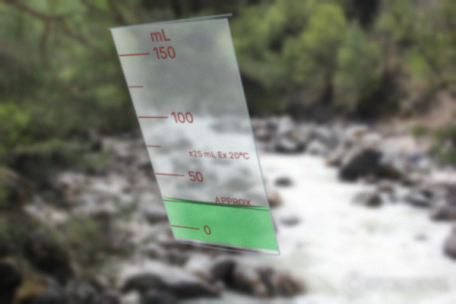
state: 25 mL
